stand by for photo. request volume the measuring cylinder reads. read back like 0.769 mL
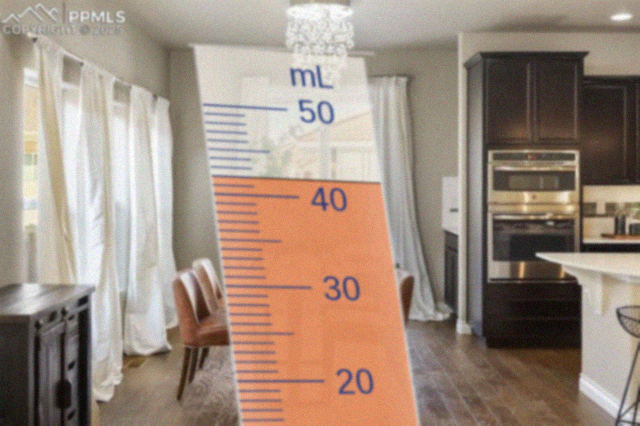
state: 42 mL
